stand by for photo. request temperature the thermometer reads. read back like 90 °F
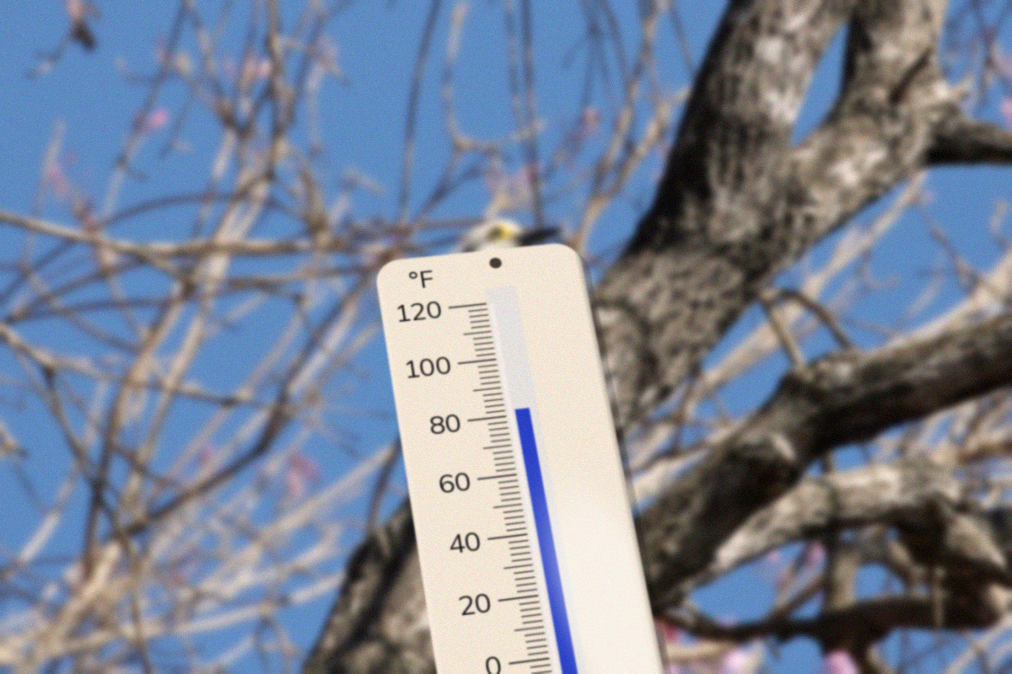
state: 82 °F
